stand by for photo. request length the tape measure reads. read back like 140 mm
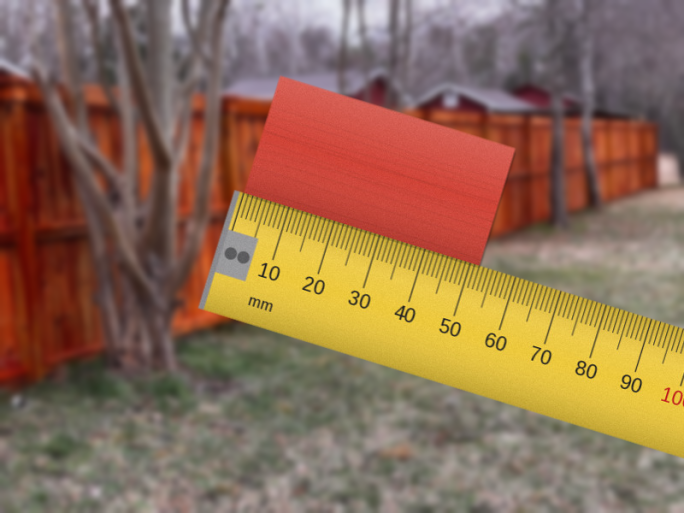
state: 52 mm
